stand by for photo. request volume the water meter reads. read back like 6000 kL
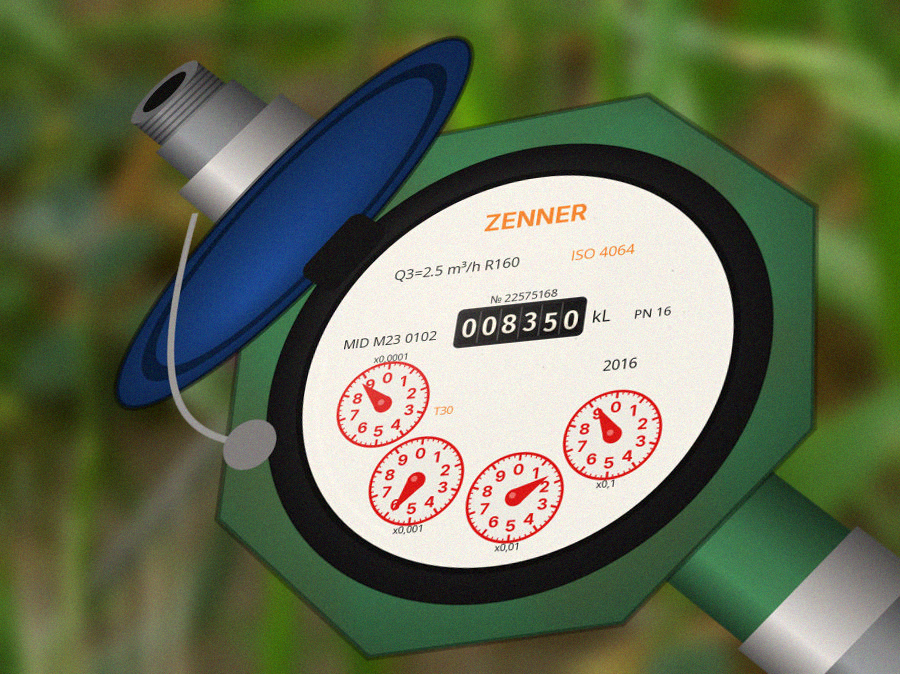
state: 8349.9158 kL
